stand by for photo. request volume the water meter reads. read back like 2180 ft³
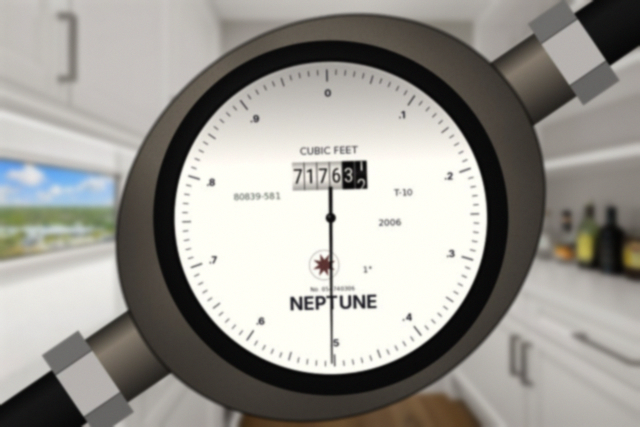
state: 717631.50 ft³
